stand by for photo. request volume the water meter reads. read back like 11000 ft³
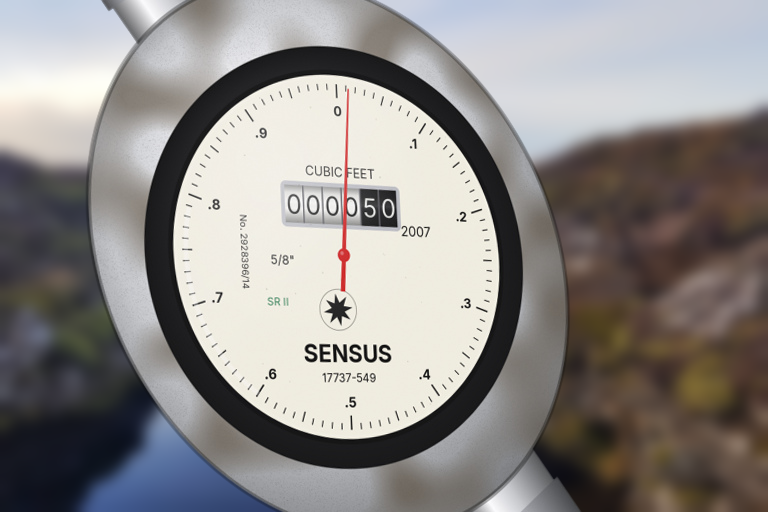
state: 50.01 ft³
